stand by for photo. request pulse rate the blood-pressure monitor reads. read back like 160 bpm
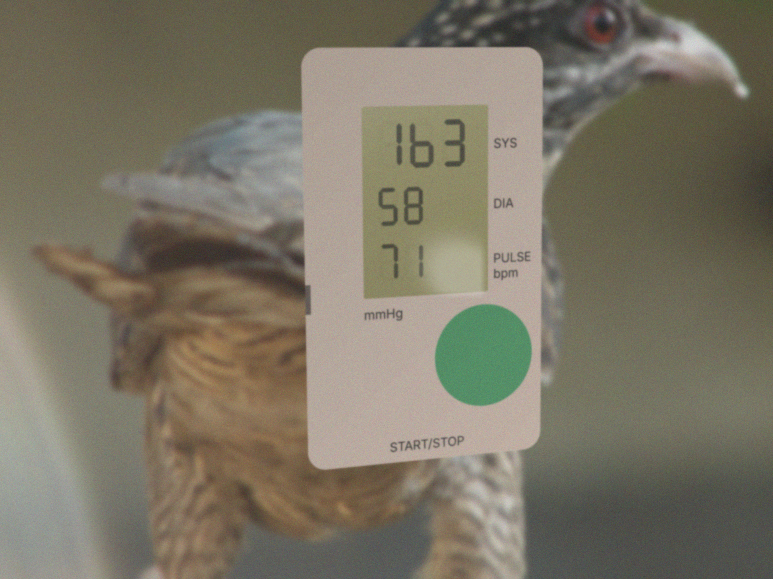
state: 71 bpm
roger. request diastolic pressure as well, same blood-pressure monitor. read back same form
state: 58 mmHg
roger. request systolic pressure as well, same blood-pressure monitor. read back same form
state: 163 mmHg
